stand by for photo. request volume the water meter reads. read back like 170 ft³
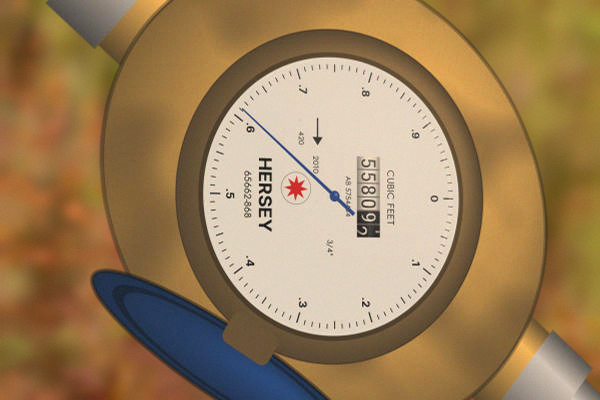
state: 558091.61 ft³
